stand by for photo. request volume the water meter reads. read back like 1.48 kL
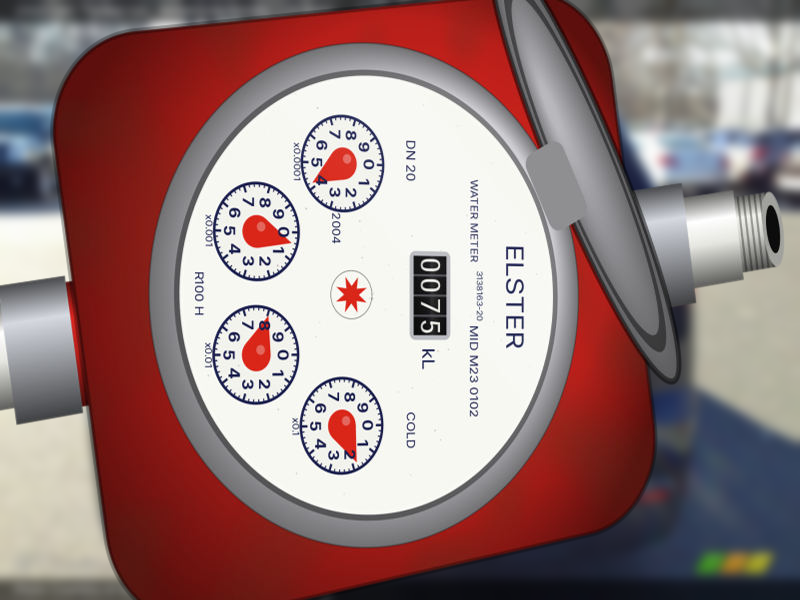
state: 75.1804 kL
